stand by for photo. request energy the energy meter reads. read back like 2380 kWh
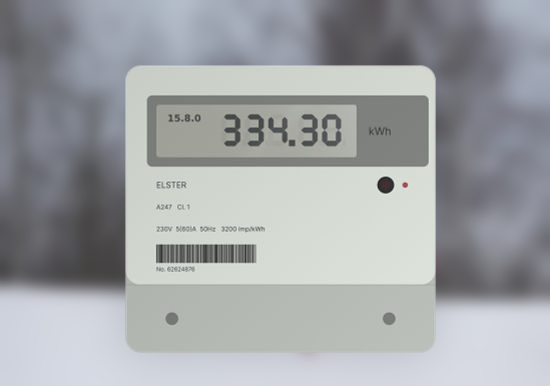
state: 334.30 kWh
